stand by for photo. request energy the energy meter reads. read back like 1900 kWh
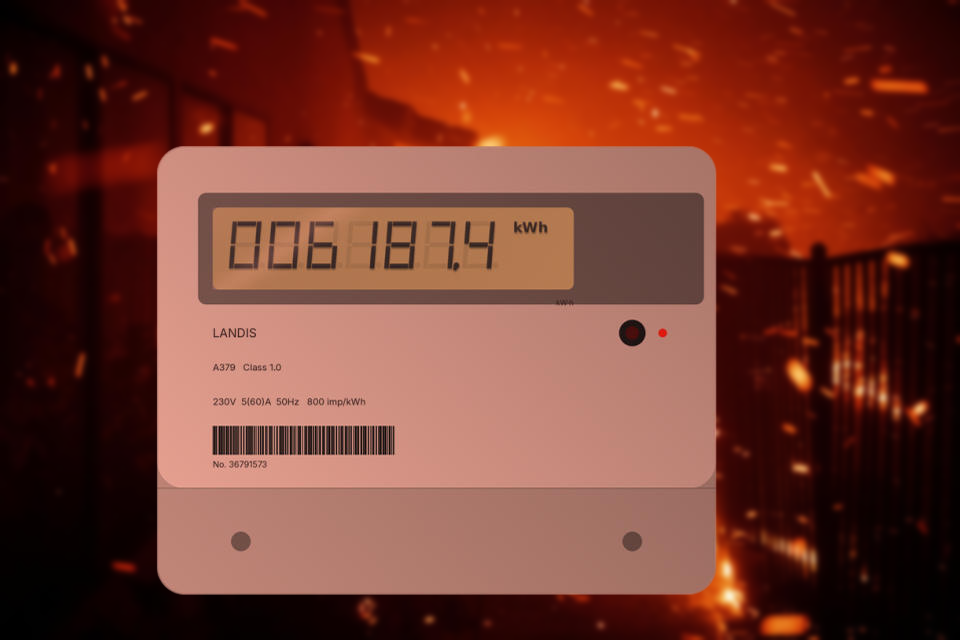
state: 6187.4 kWh
